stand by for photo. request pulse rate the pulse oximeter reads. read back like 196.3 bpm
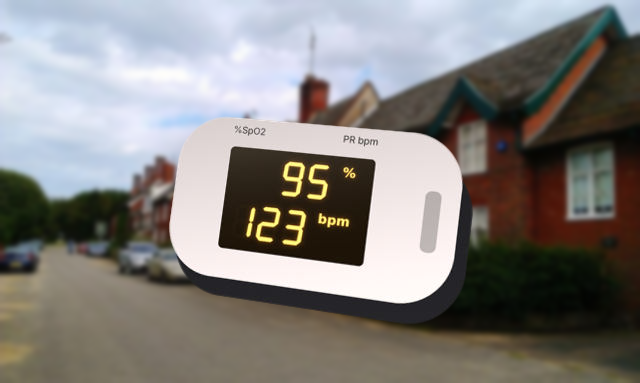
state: 123 bpm
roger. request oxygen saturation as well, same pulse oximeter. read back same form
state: 95 %
